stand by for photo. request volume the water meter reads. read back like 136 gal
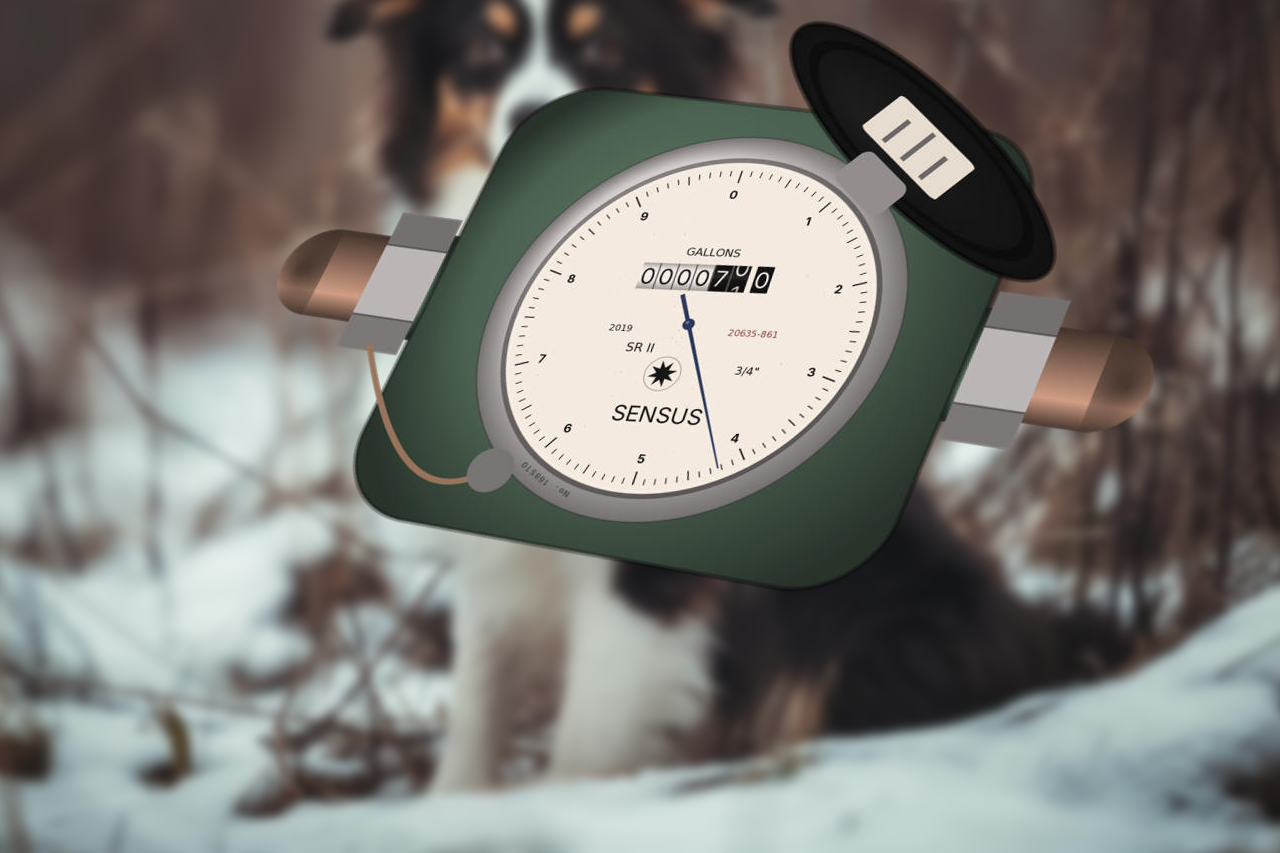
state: 704.2 gal
